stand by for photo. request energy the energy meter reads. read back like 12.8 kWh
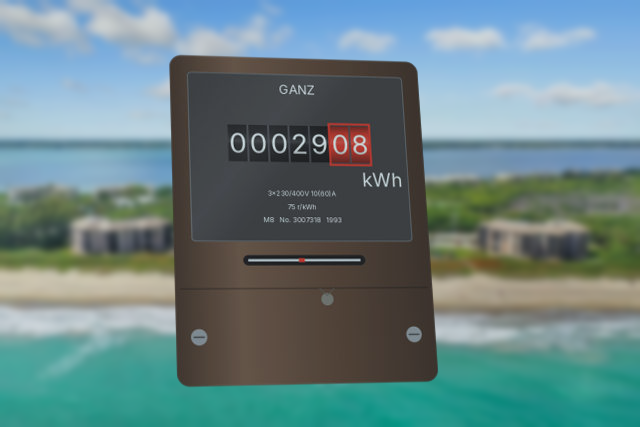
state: 29.08 kWh
